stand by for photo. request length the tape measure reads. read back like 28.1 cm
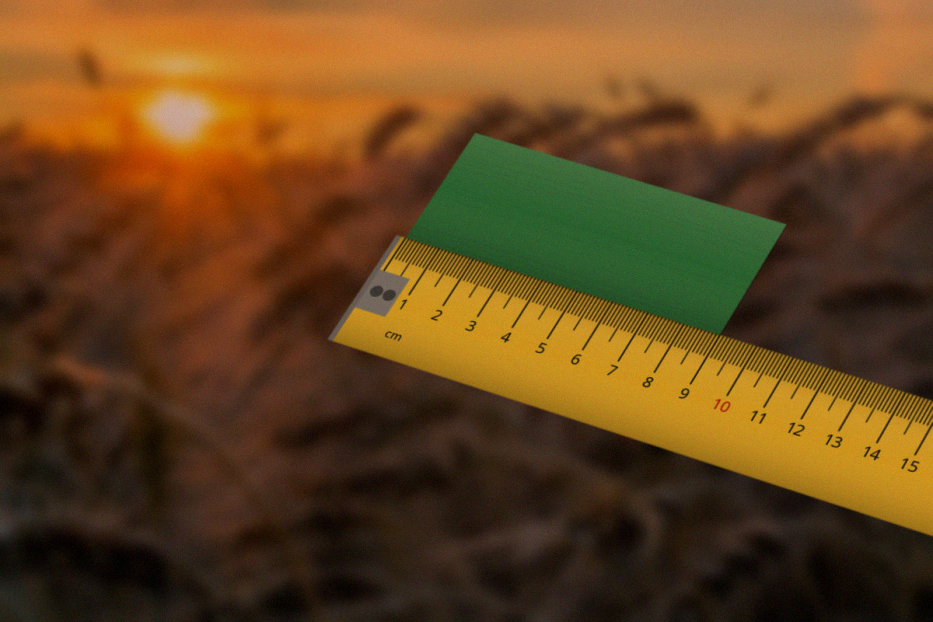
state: 9 cm
